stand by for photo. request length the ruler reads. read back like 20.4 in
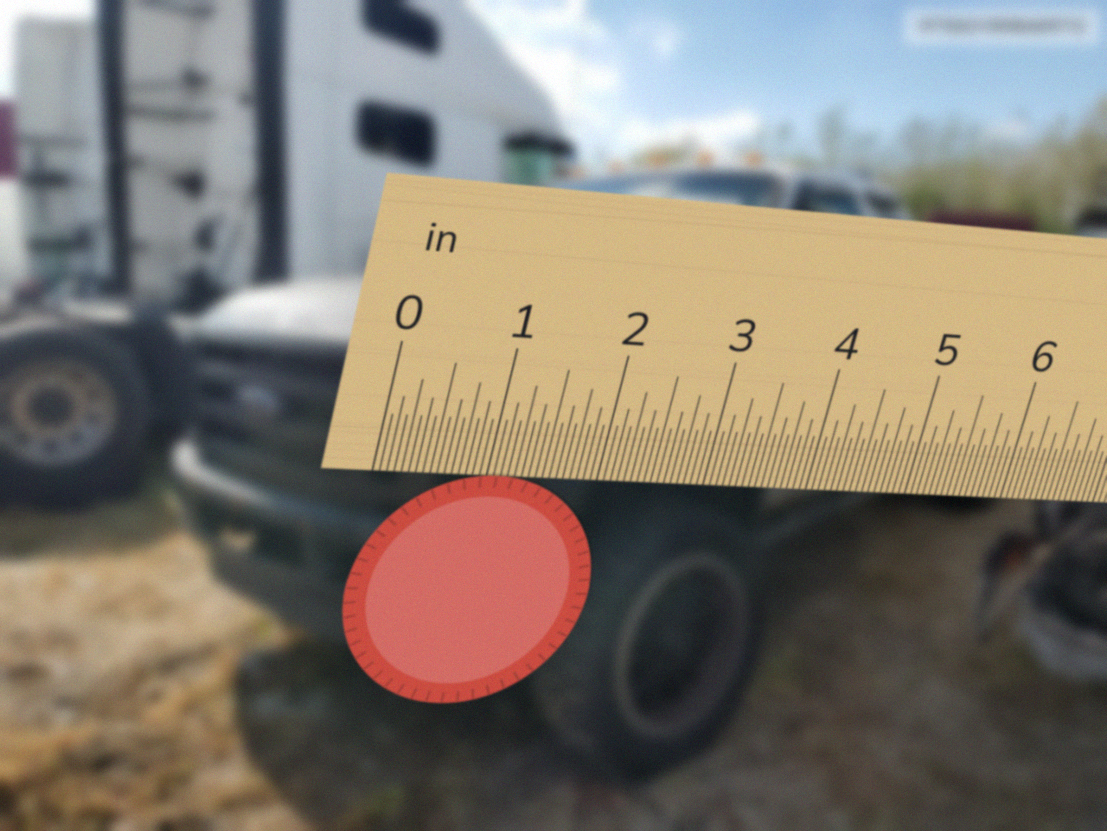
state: 2.1875 in
